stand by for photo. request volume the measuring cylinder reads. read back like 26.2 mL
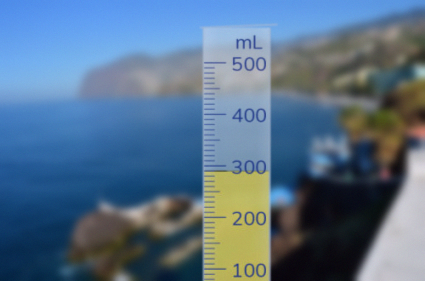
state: 290 mL
